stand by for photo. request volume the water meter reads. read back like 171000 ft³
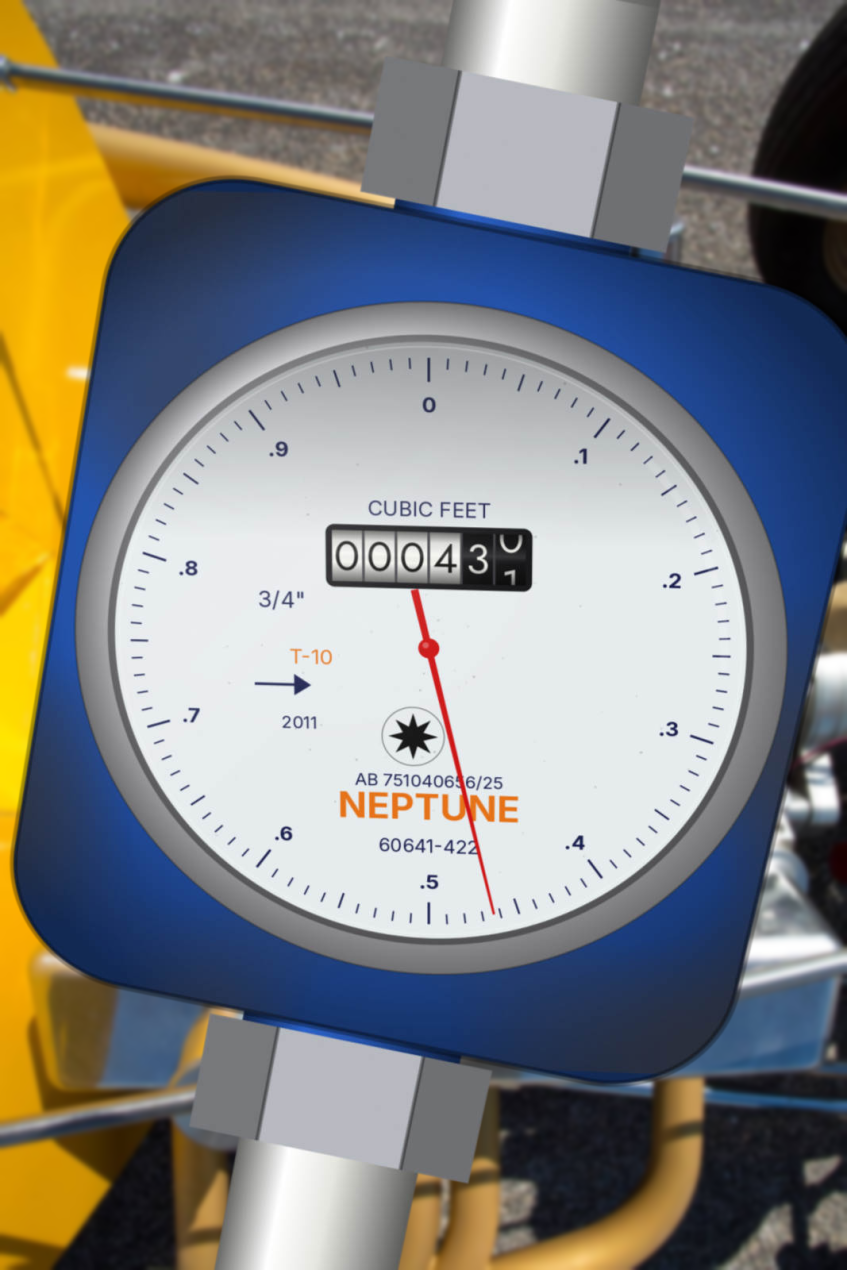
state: 430.46 ft³
